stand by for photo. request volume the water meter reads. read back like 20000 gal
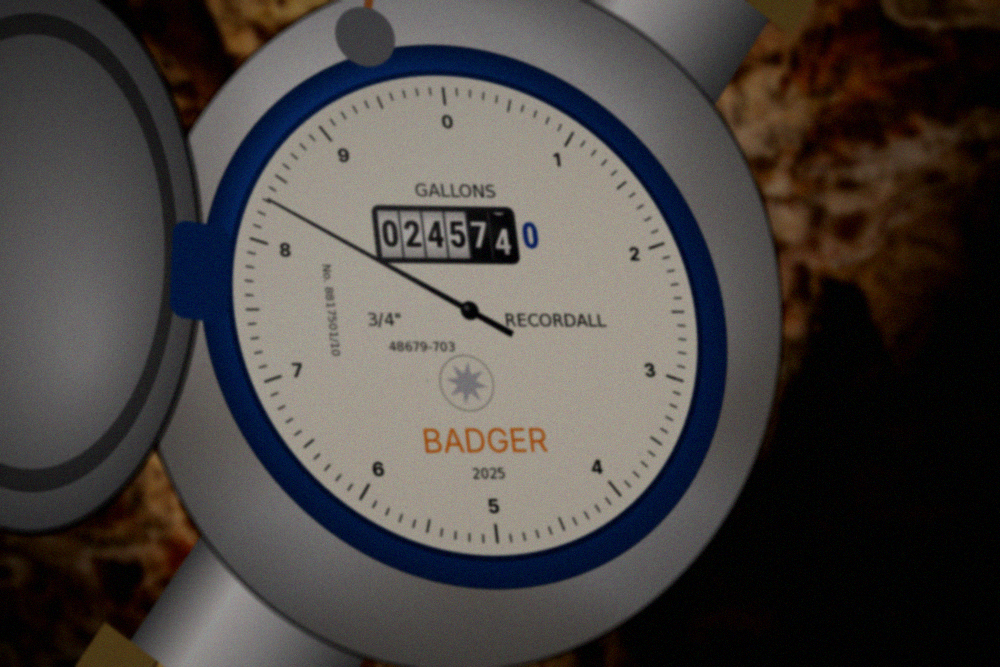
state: 245738.3 gal
